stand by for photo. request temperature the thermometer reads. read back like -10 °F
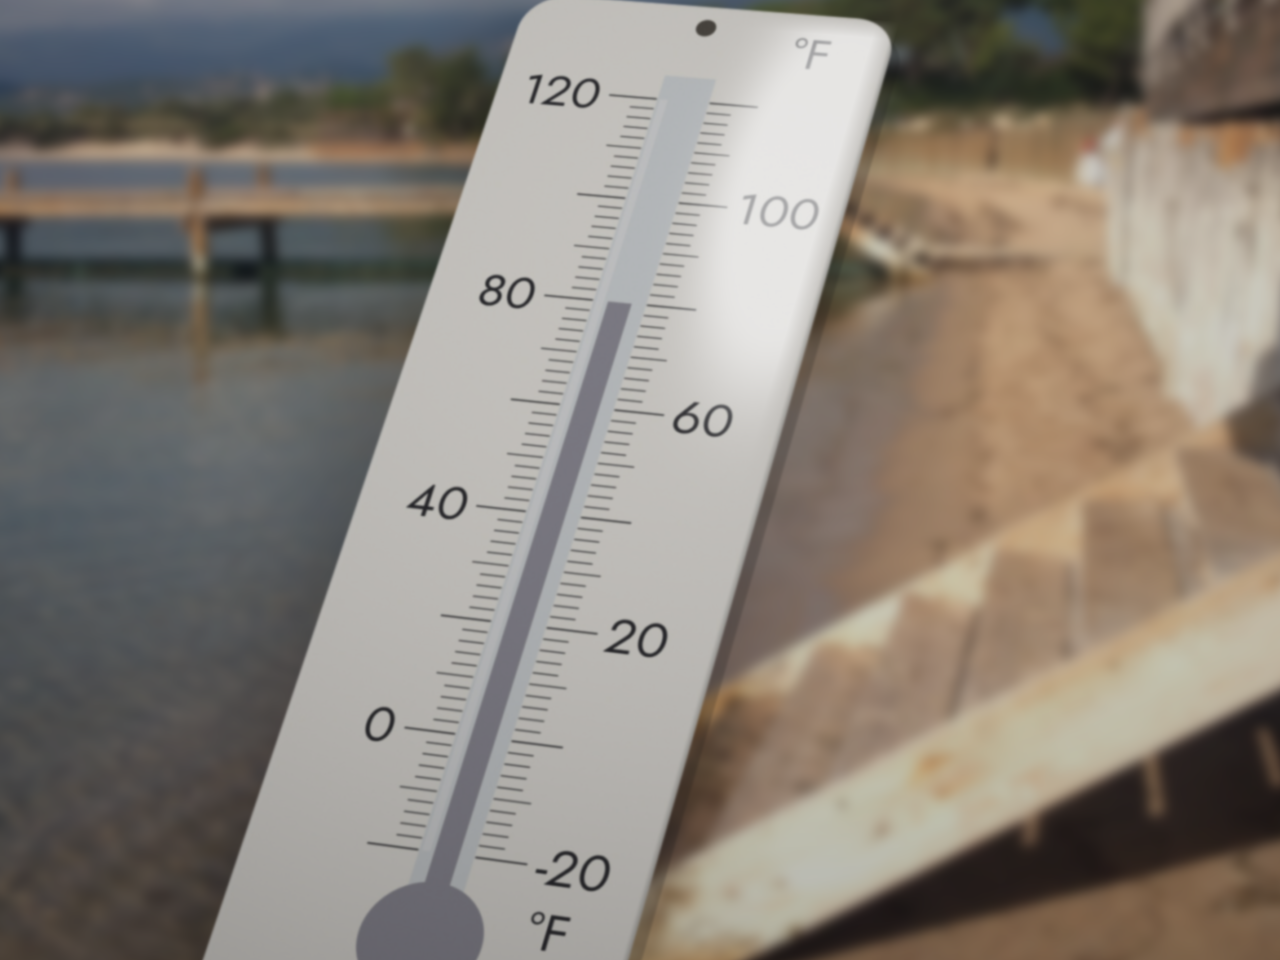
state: 80 °F
